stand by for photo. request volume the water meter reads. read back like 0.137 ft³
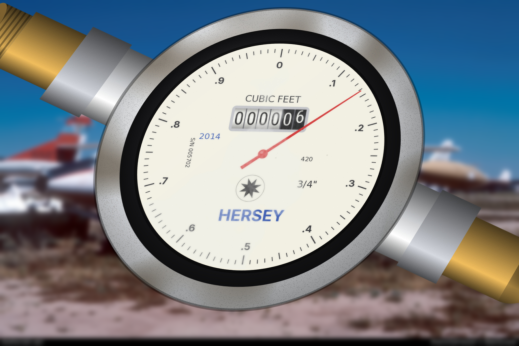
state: 6.14 ft³
